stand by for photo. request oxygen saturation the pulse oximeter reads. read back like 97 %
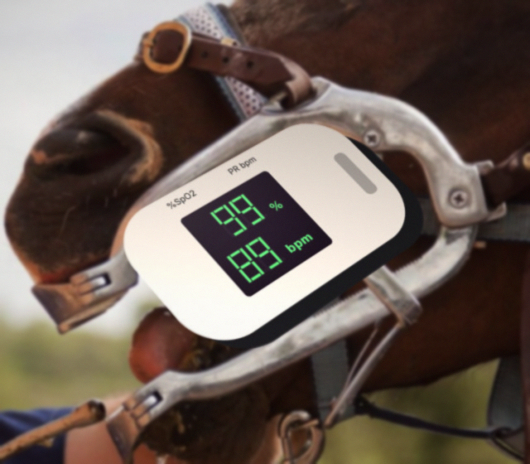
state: 99 %
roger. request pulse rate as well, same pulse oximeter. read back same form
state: 89 bpm
